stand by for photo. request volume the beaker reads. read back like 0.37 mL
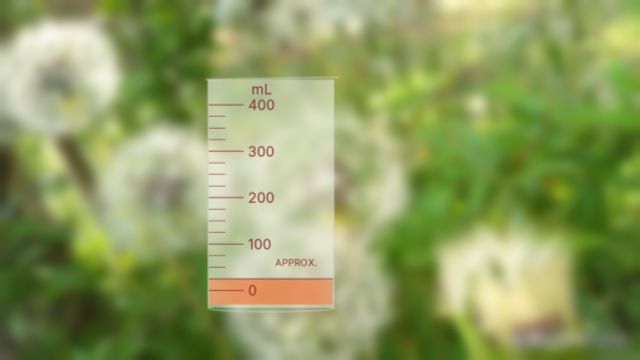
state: 25 mL
